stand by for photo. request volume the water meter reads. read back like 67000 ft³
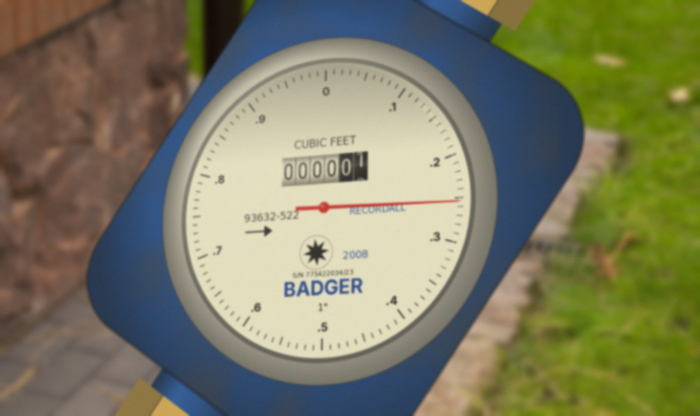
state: 1.25 ft³
